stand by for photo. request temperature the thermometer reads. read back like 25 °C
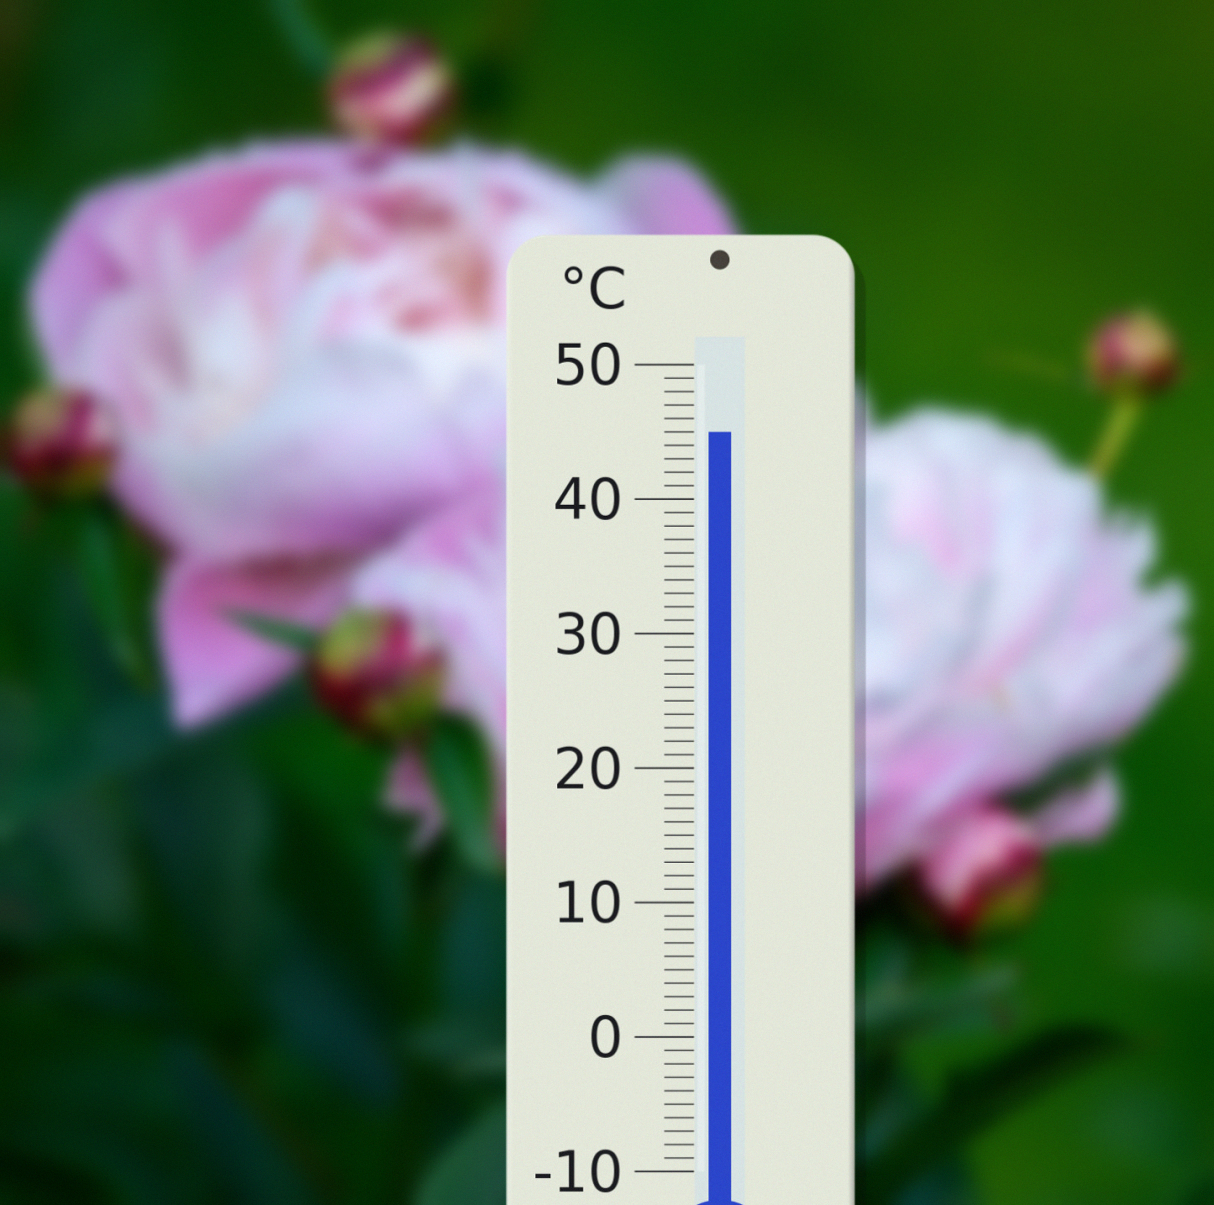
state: 45 °C
